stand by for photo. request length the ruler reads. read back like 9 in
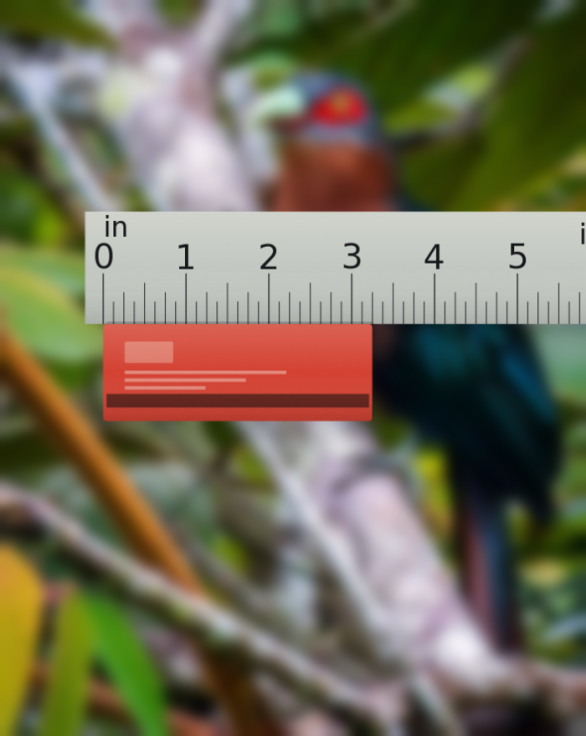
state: 3.25 in
